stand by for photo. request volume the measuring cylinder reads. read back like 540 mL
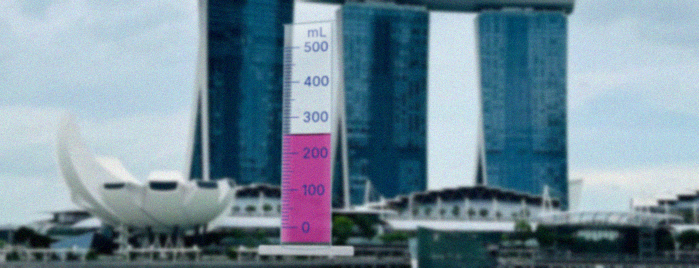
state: 250 mL
